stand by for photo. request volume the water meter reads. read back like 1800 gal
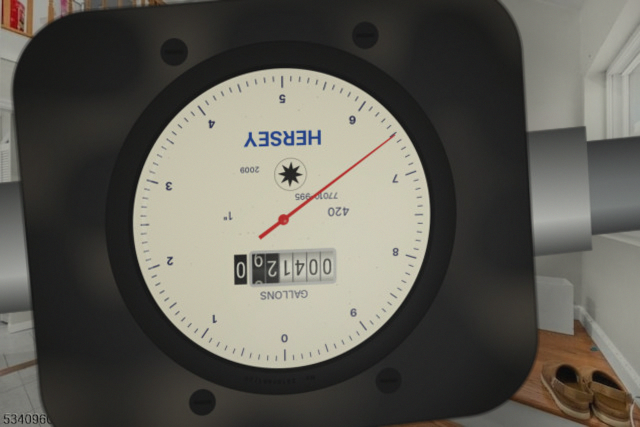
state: 41286.5 gal
